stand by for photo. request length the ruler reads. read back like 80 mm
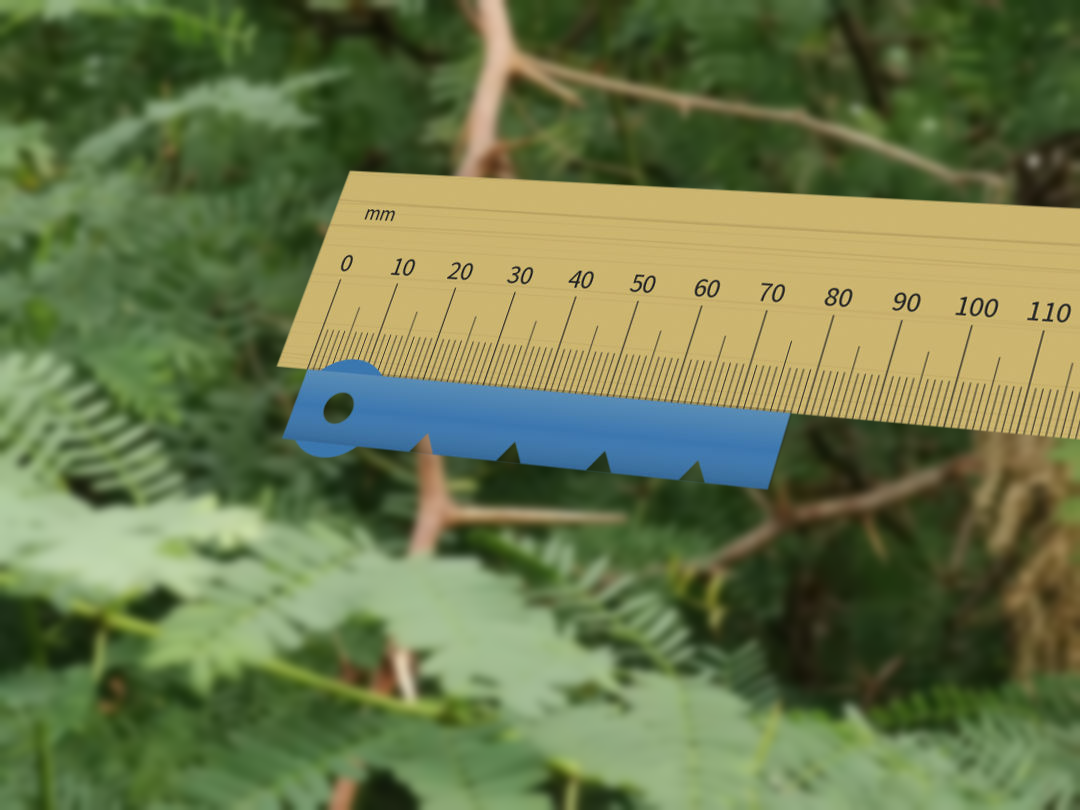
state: 78 mm
